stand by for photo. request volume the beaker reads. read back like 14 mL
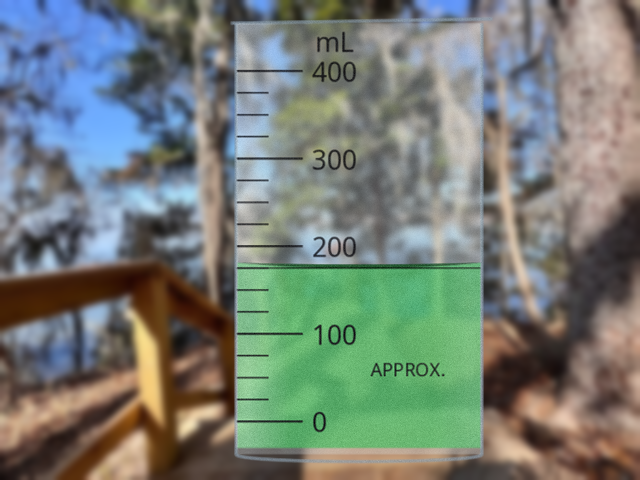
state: 175 mL
